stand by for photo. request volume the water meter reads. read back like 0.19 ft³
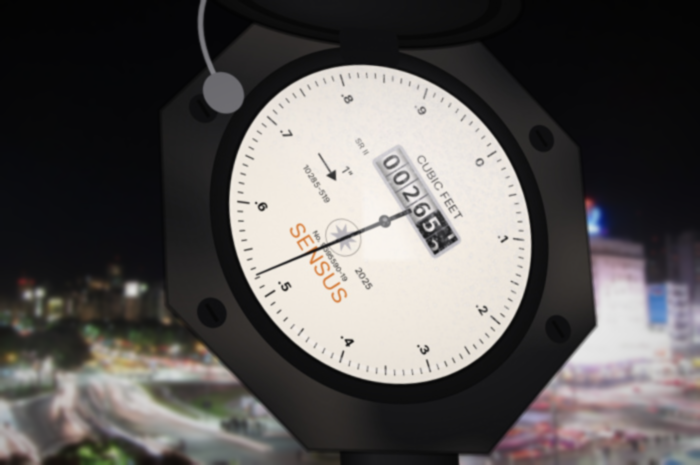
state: 2651.52 ft³
